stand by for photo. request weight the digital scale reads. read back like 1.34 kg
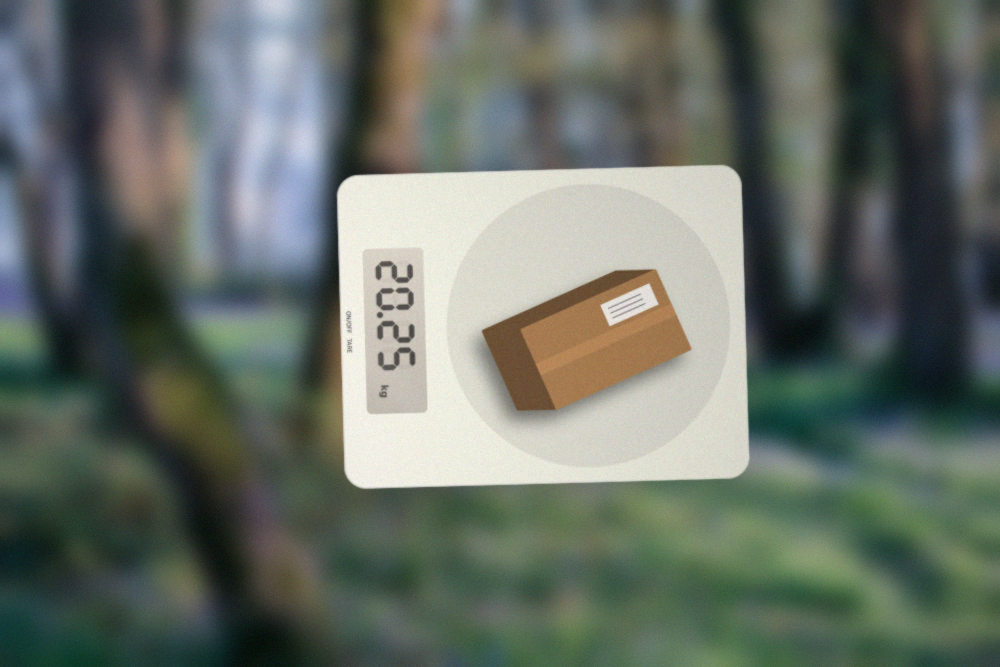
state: 20.25 kg
